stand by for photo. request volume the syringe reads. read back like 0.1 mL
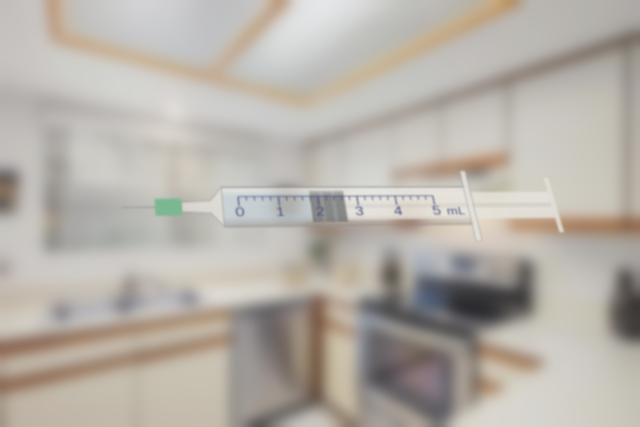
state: 1.8 mL
